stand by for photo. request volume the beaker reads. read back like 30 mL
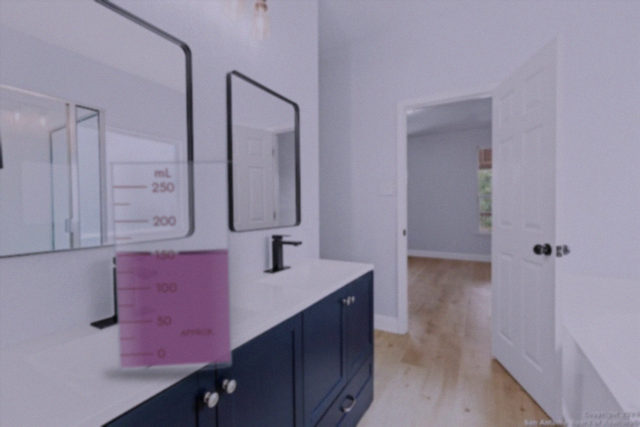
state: 150 mL
